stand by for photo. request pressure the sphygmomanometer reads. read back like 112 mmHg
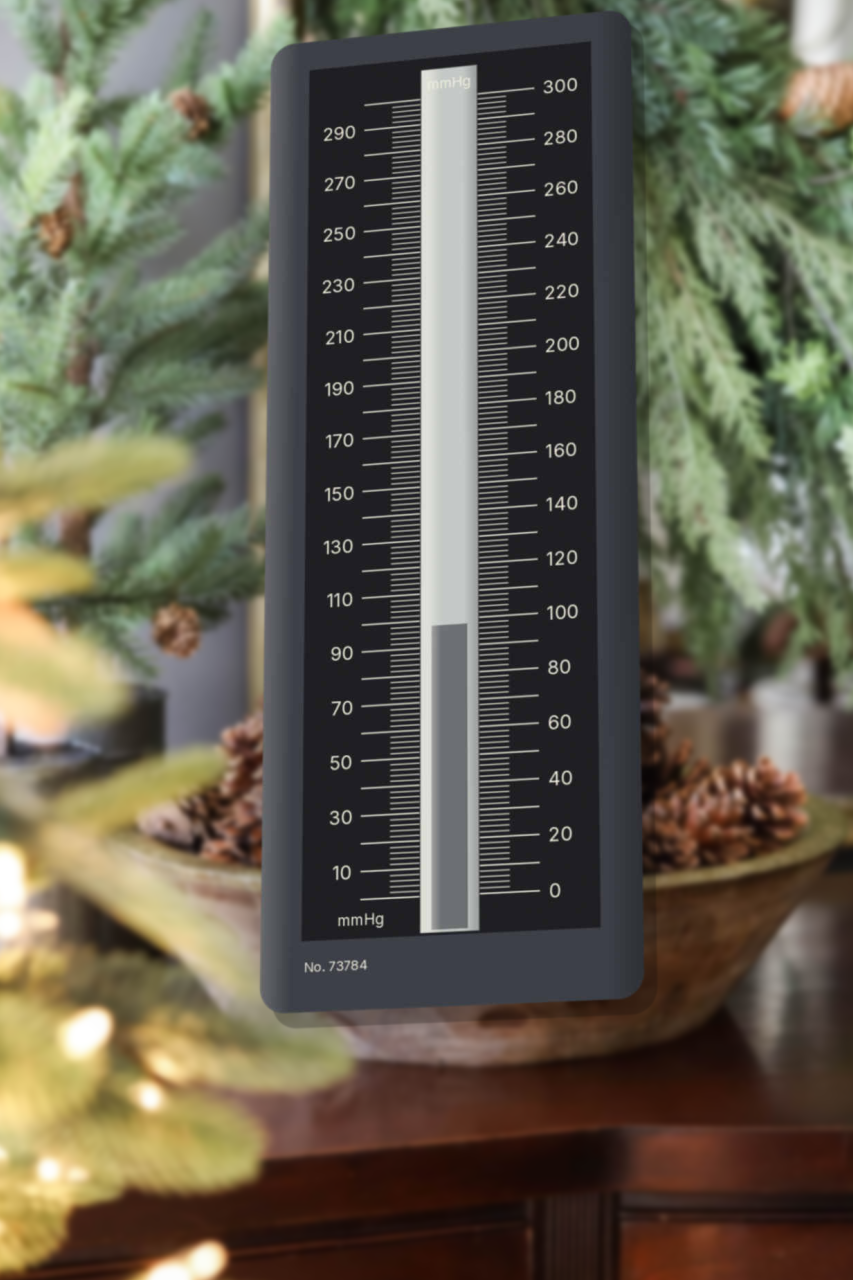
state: 98 mmHg
